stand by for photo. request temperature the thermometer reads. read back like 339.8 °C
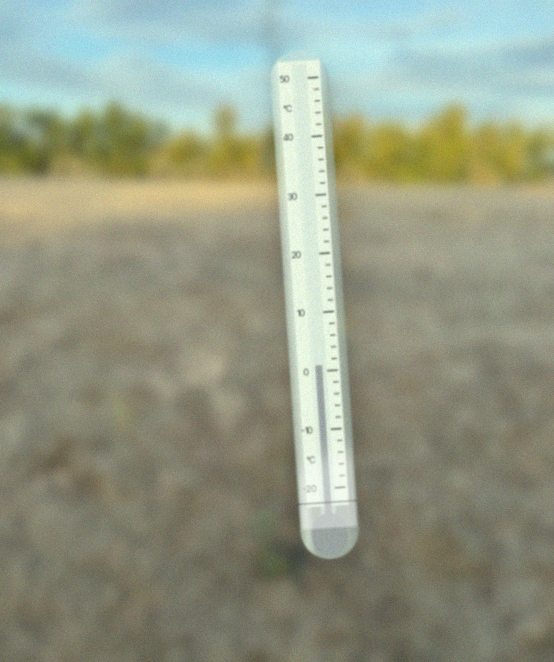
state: 1 °C
